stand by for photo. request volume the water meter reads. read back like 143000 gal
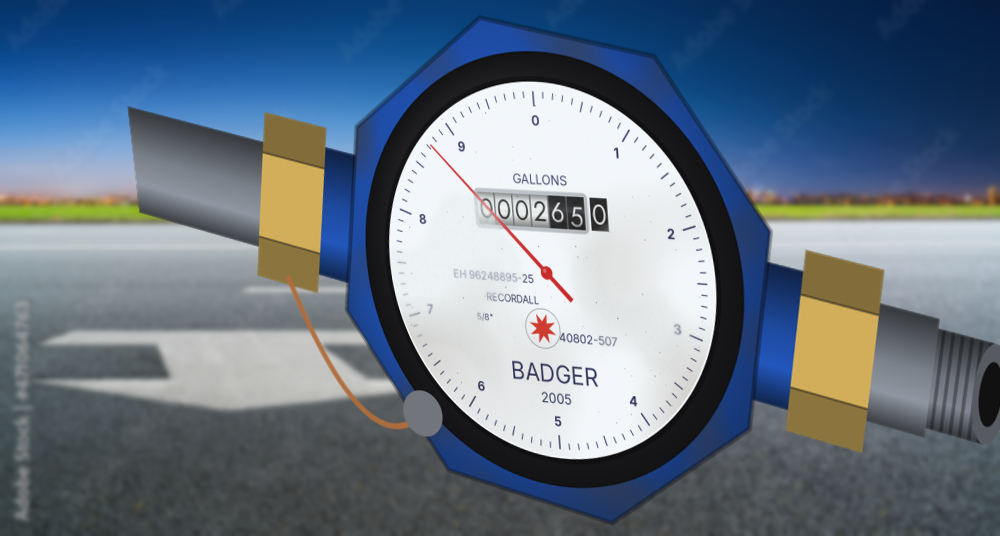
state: 2648.7 gal
